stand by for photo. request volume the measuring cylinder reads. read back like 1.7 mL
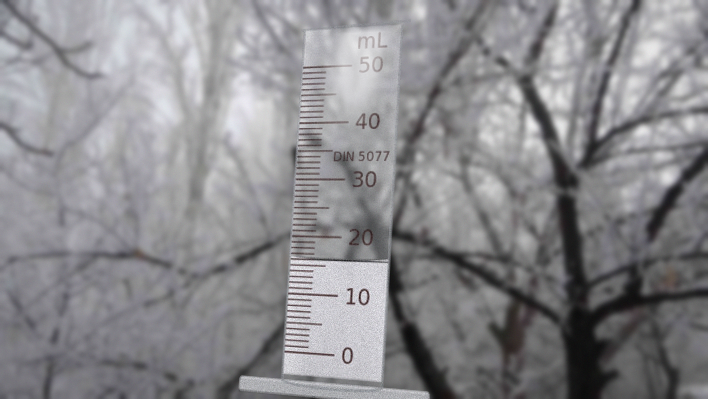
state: 16 mL
